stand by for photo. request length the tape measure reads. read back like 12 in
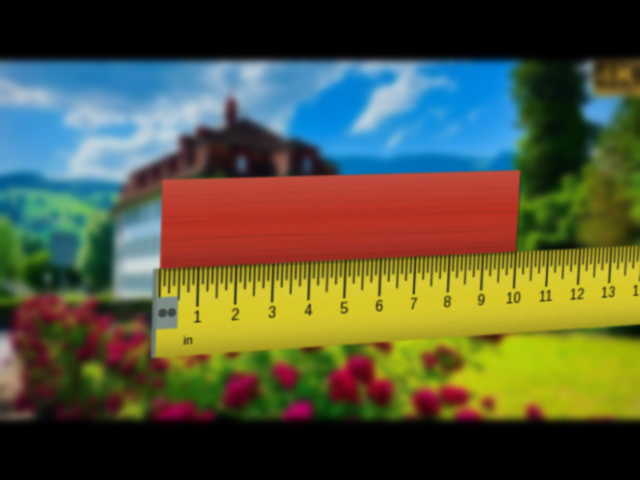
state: 10 in
